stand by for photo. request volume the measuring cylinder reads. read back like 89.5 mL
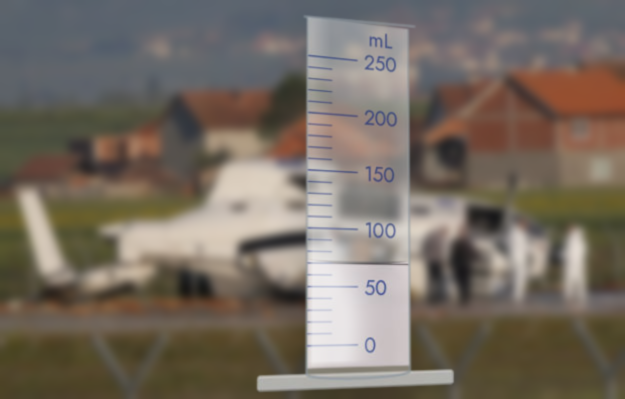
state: 70 mL
